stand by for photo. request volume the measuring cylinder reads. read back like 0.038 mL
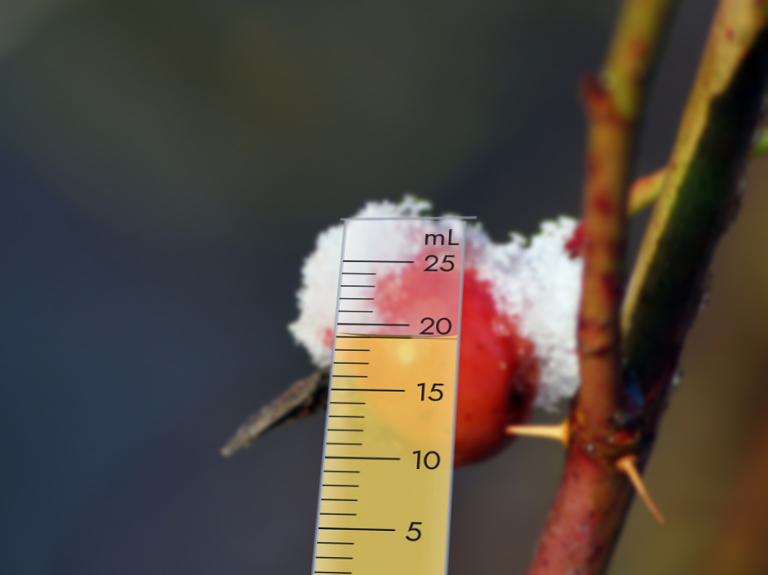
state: 19 mL
